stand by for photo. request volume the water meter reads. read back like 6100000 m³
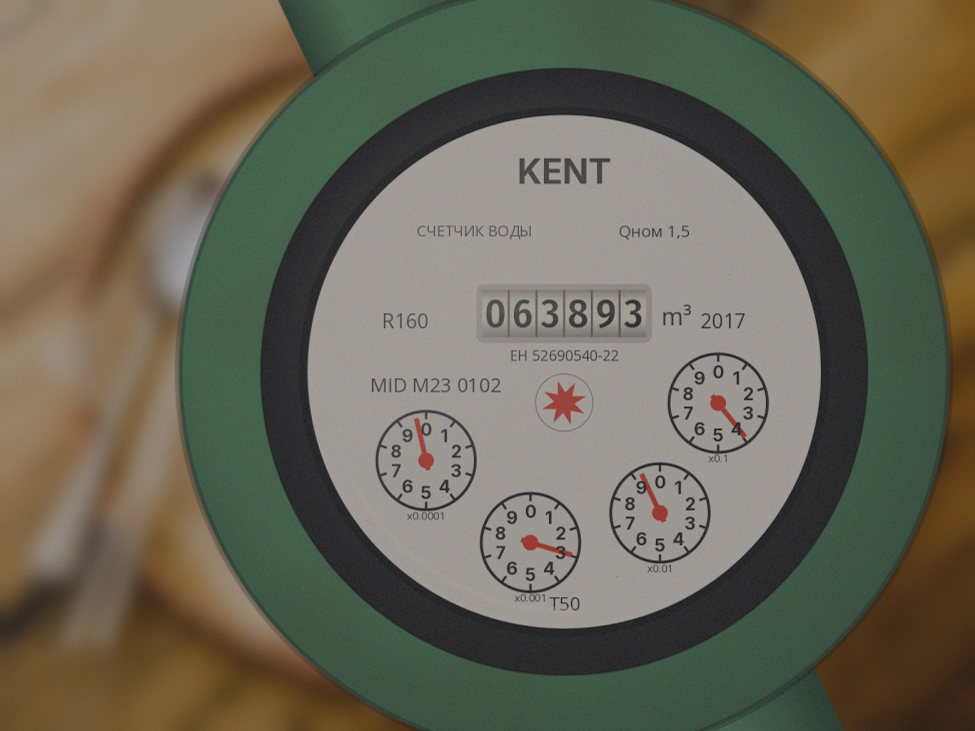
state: 63893.3929 m³
